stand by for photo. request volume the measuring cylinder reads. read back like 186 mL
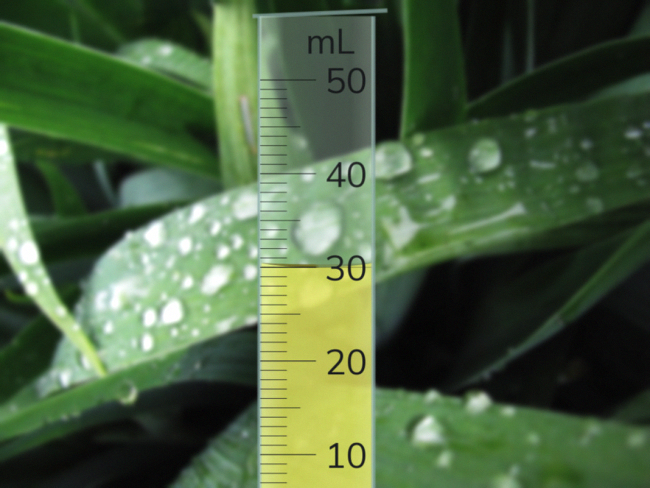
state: 30 mL
